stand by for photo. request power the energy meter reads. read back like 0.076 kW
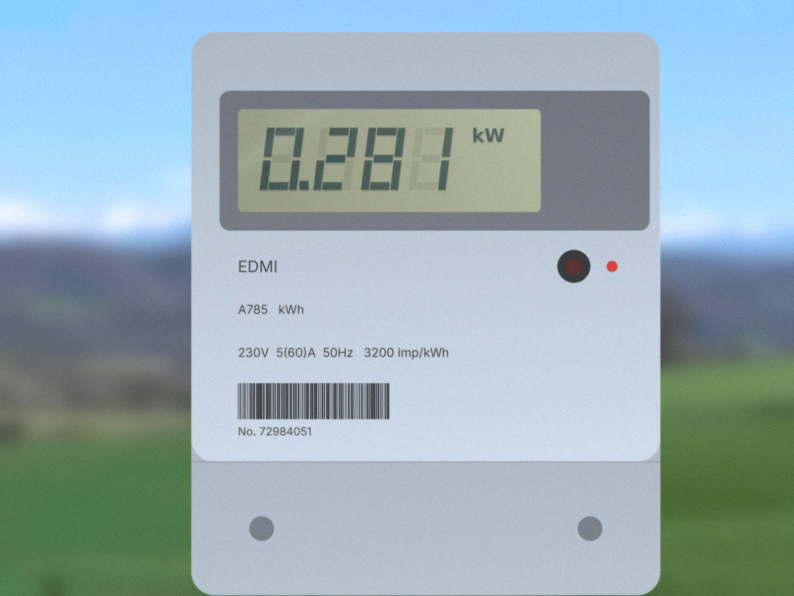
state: 0.281 kW
